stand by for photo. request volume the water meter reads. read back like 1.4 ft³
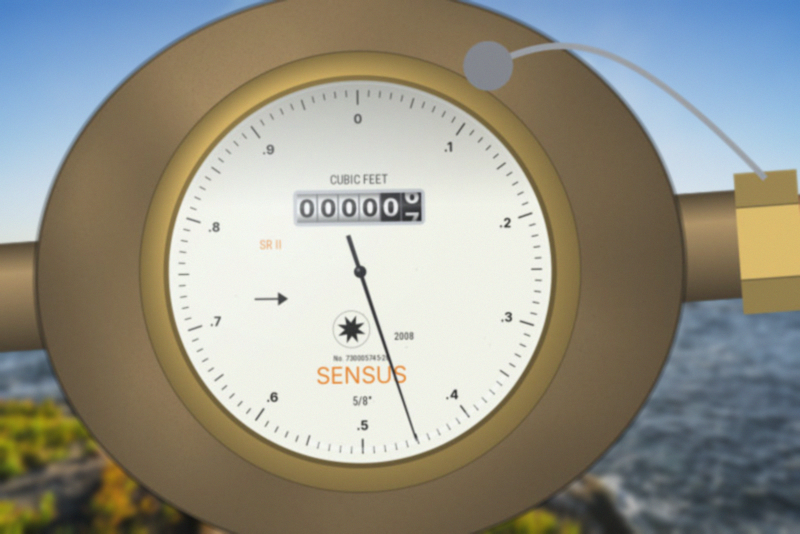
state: 6.45 ft³
